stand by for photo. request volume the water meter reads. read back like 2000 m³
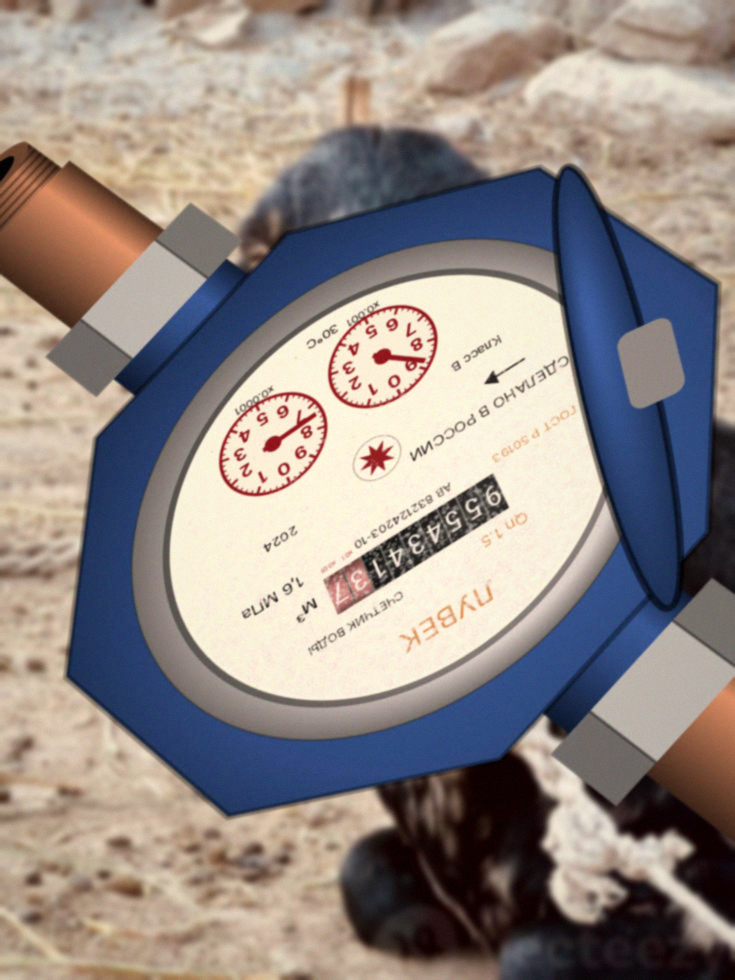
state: 9554341.3787 m³
